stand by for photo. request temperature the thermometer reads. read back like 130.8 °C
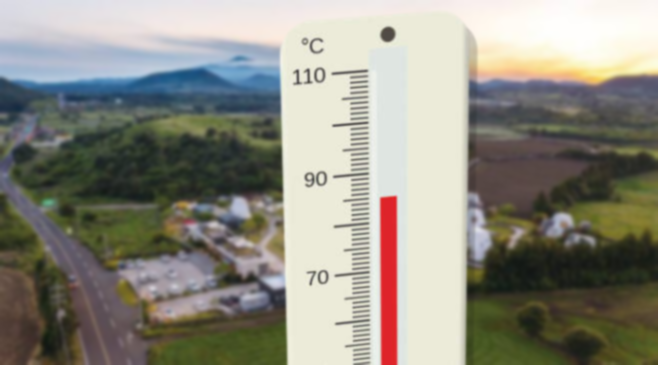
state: 85 °C
